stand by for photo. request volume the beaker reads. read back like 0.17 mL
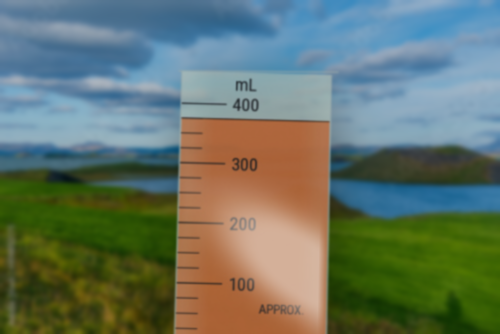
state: 375 mL
